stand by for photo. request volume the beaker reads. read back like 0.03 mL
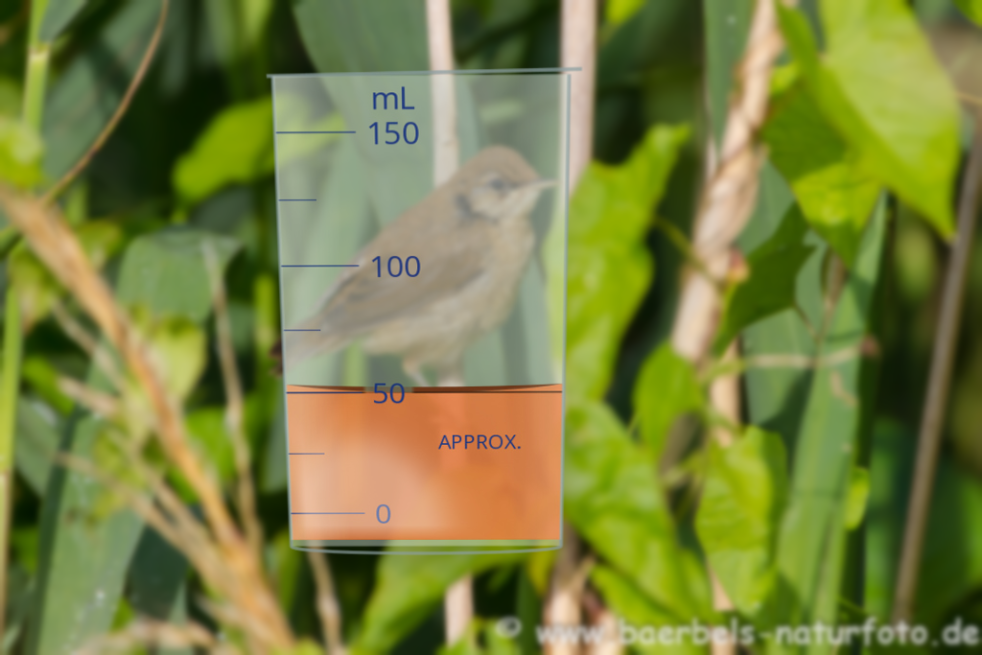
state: 50 mL
